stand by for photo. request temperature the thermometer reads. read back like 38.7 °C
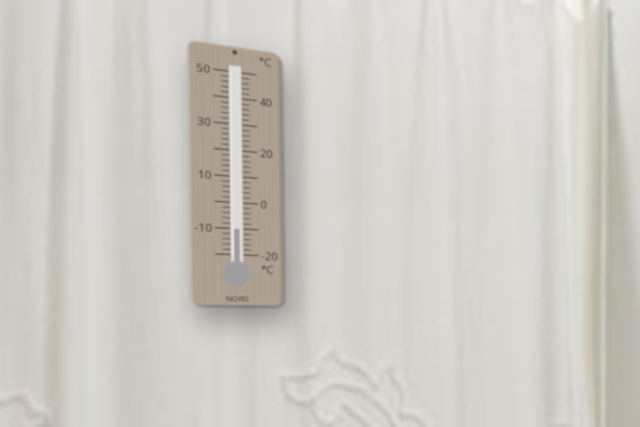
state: -10 °C
